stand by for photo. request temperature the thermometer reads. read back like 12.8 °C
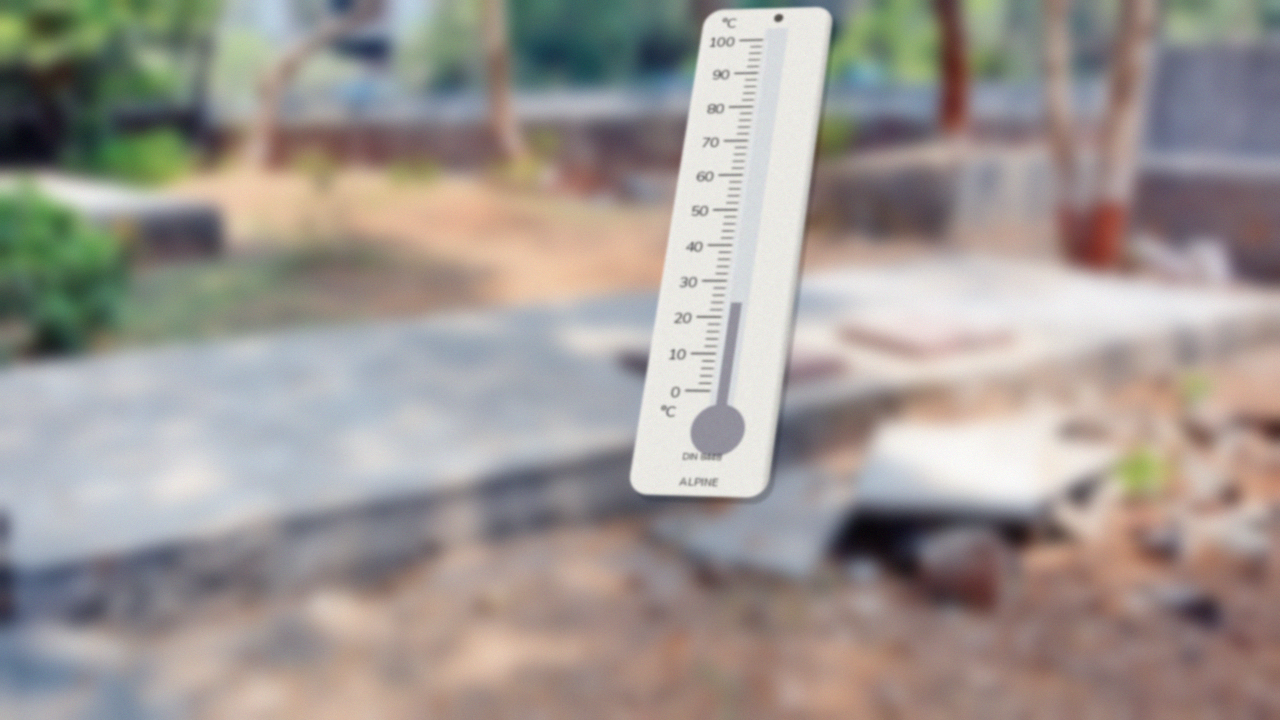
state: 24 °C
